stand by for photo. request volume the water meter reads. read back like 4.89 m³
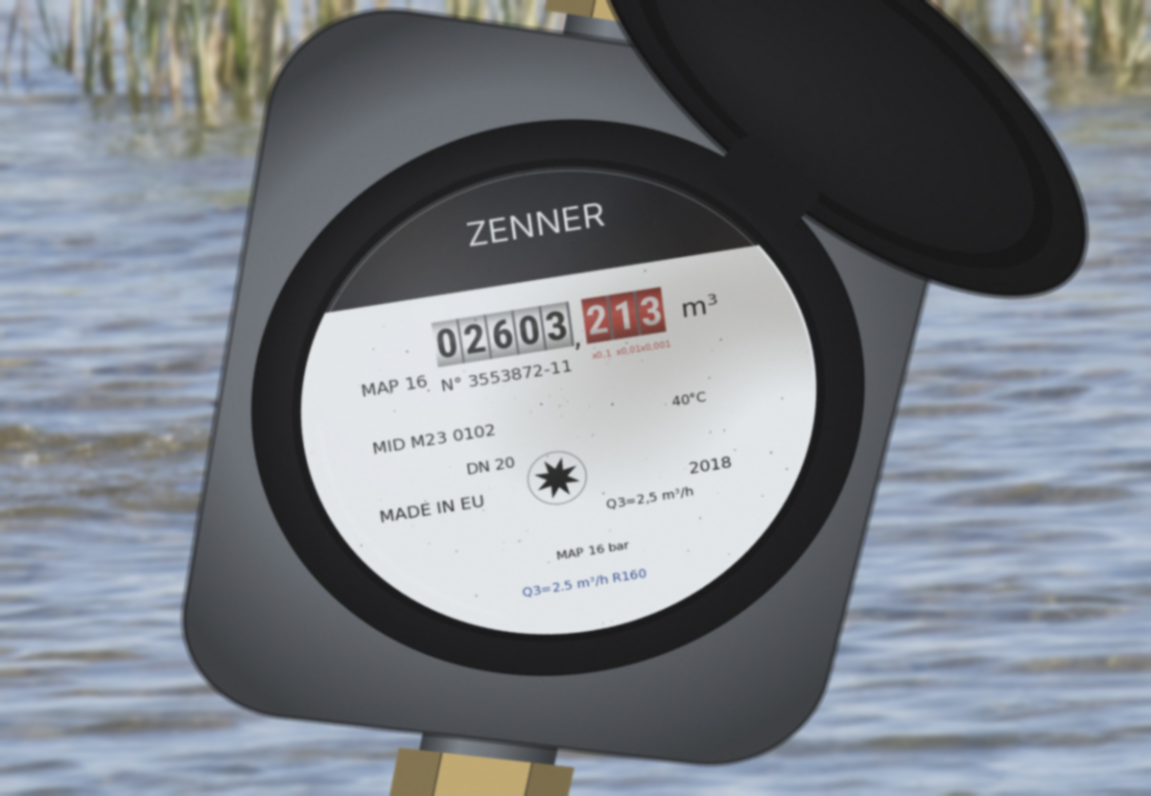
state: 2603.213 m³
